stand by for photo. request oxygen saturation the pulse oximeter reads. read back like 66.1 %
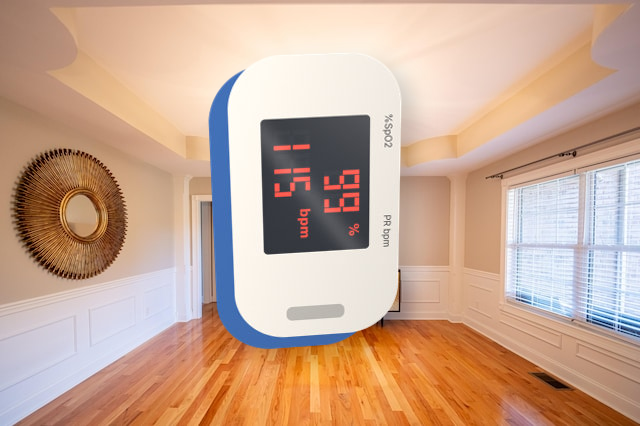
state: 99 %
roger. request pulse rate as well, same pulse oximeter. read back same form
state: 115 bpm
